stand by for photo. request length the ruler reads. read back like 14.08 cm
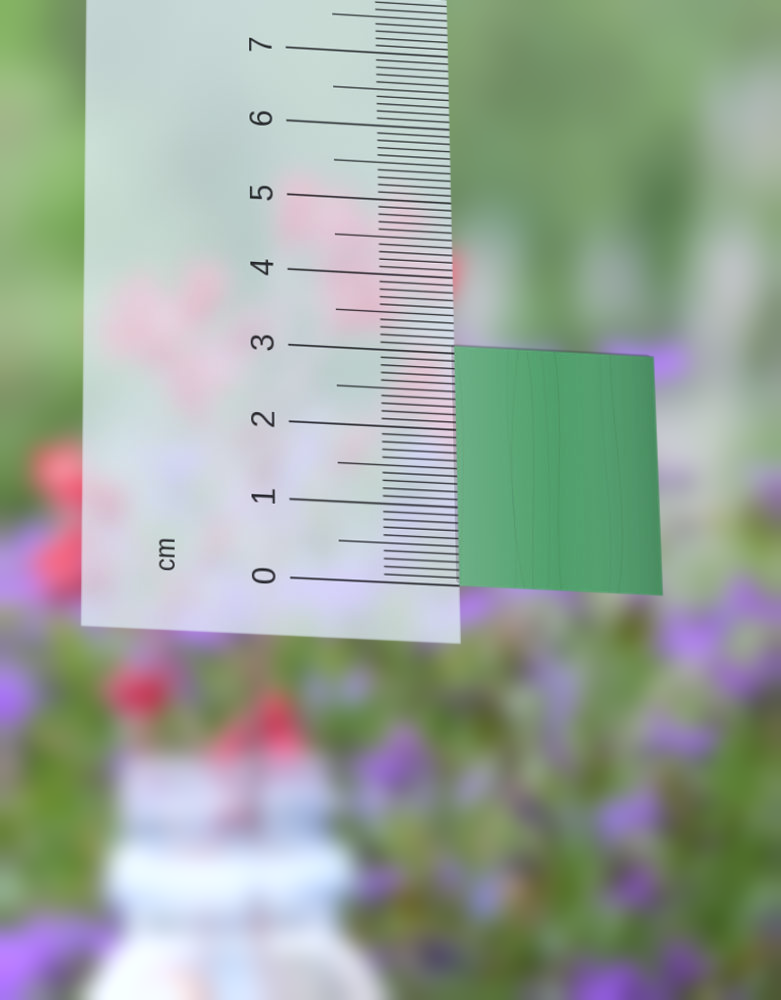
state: 3.1 cm
